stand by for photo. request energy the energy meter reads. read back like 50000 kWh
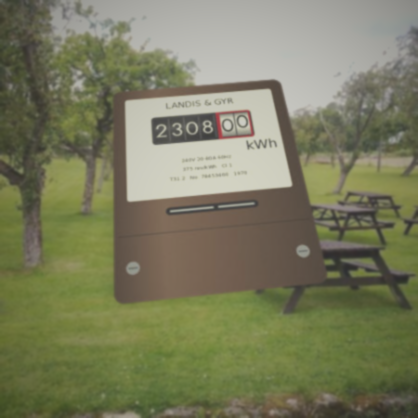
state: 2308.00 kWh
